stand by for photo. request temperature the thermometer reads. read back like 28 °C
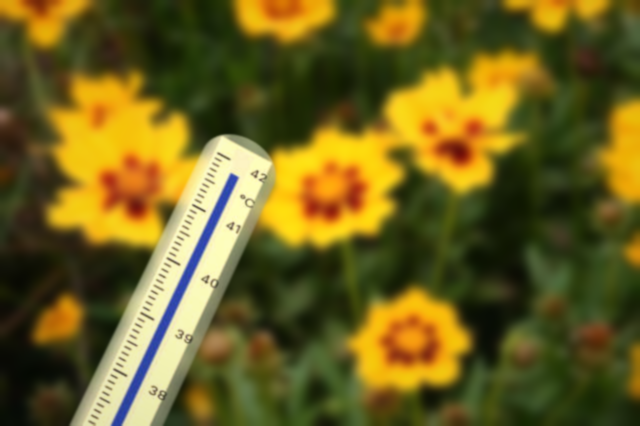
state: 41.8 °C
